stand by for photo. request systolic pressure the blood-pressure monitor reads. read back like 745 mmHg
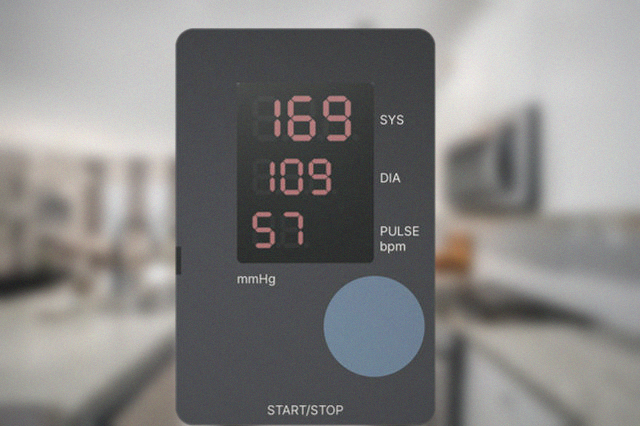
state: 169 mmHg
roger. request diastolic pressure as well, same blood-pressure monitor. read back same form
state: 109 mmHg
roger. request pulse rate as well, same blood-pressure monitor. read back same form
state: 57 bpm
